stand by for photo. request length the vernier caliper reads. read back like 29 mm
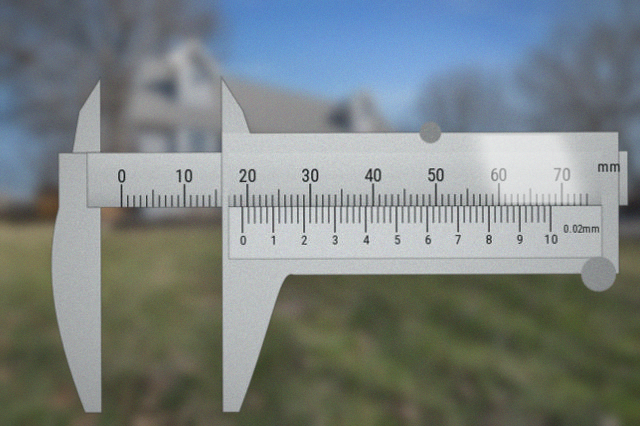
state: 19.2 mm
